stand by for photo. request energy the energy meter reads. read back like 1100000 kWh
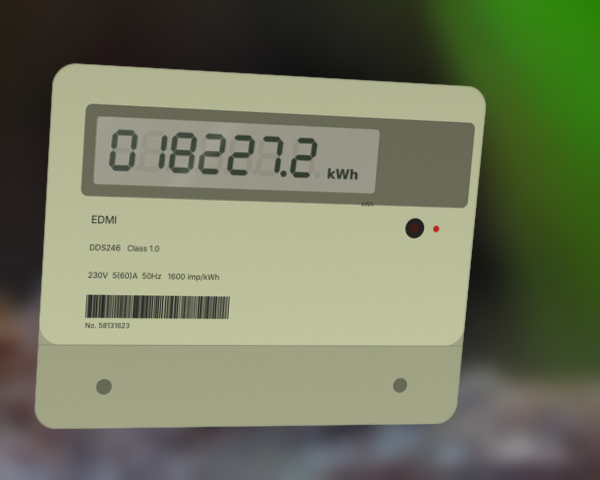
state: 18227.2 kWh
